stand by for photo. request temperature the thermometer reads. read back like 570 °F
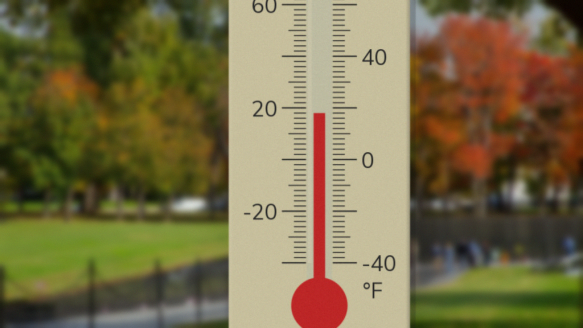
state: 18 °F
